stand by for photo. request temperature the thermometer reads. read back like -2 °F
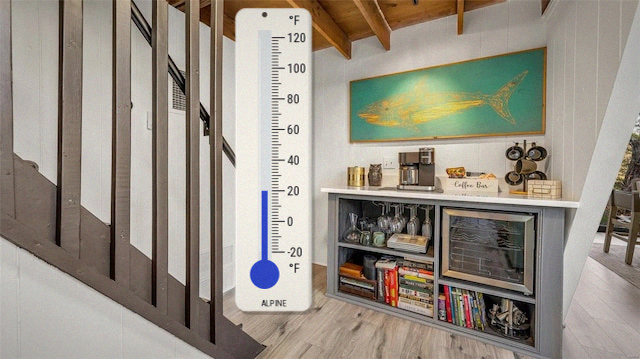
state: 20 °F
